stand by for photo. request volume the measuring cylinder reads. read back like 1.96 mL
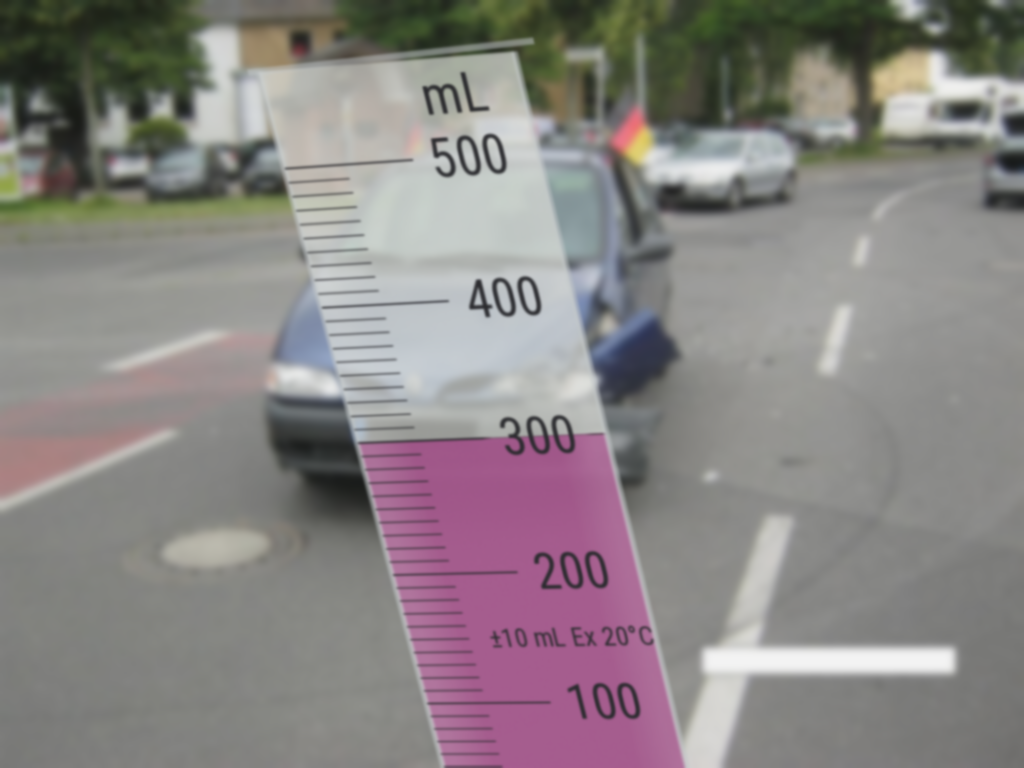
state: 300 mL
